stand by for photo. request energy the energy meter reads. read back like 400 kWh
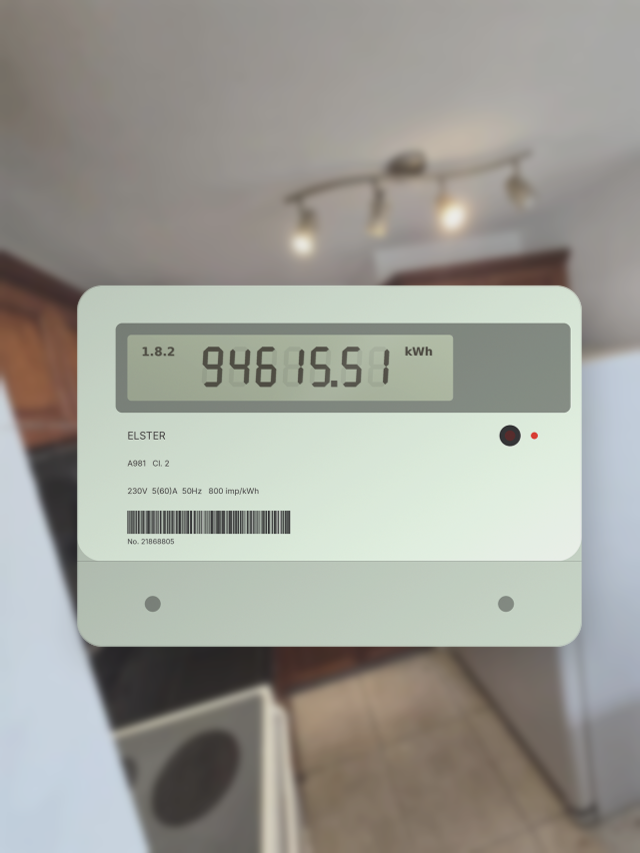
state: 94615.51 kWh
